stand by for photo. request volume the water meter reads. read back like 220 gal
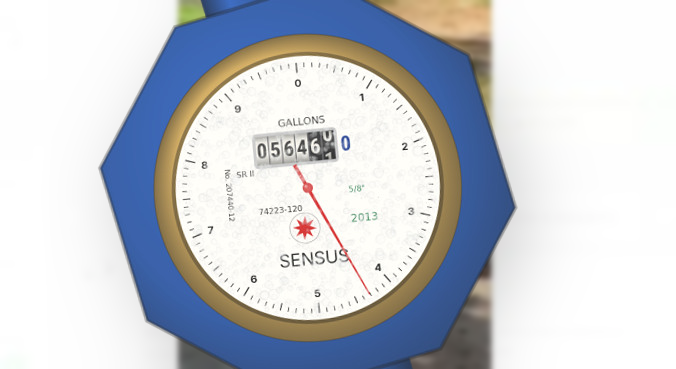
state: 564604.3 gal
